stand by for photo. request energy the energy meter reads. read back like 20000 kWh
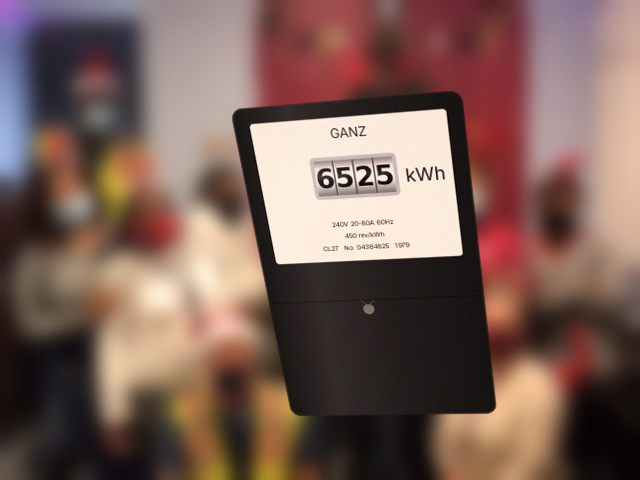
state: 6525 kWh
